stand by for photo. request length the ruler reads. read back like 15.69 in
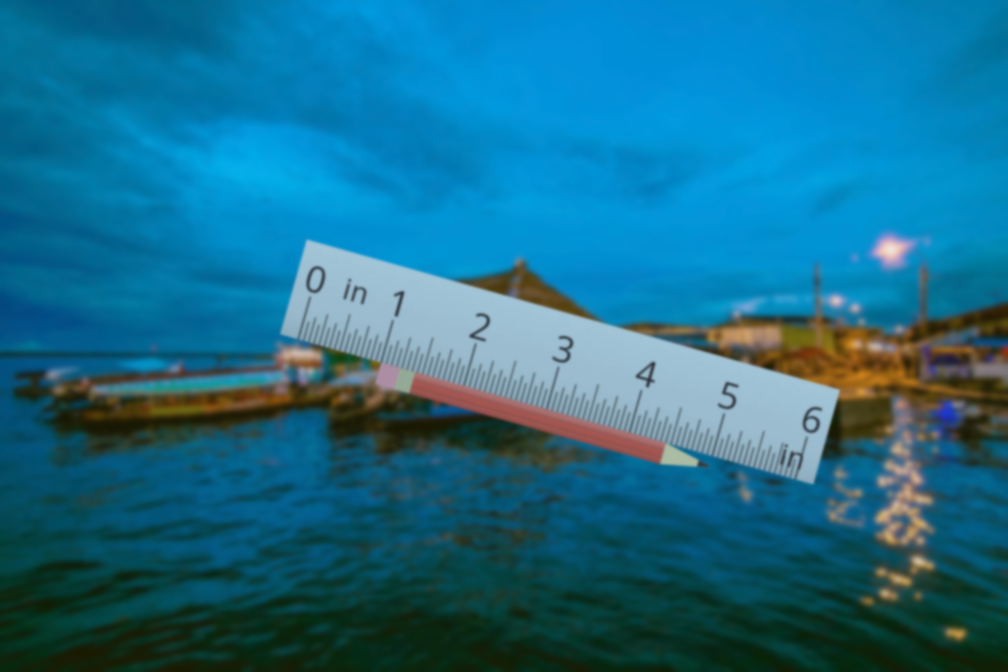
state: 4 in
